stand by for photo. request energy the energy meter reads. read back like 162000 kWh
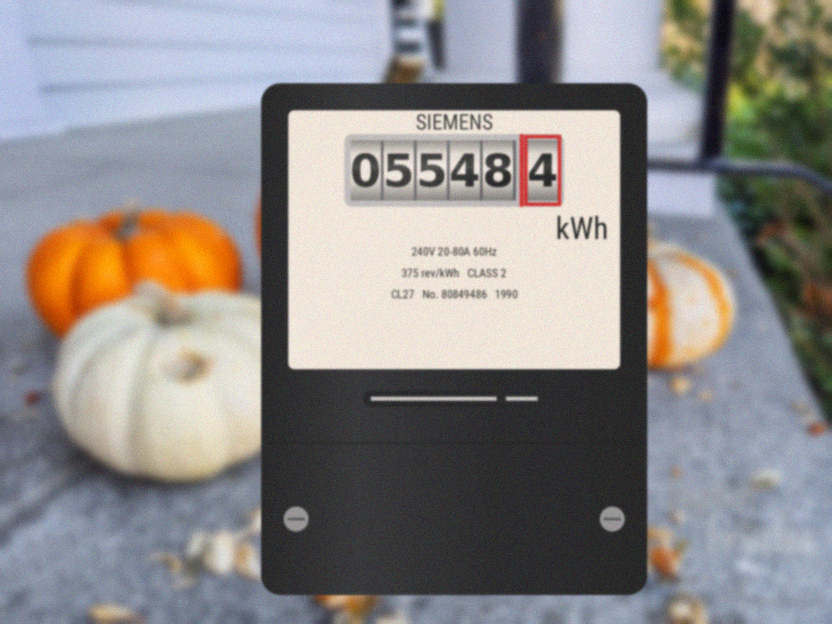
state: 5548.4 kWh
